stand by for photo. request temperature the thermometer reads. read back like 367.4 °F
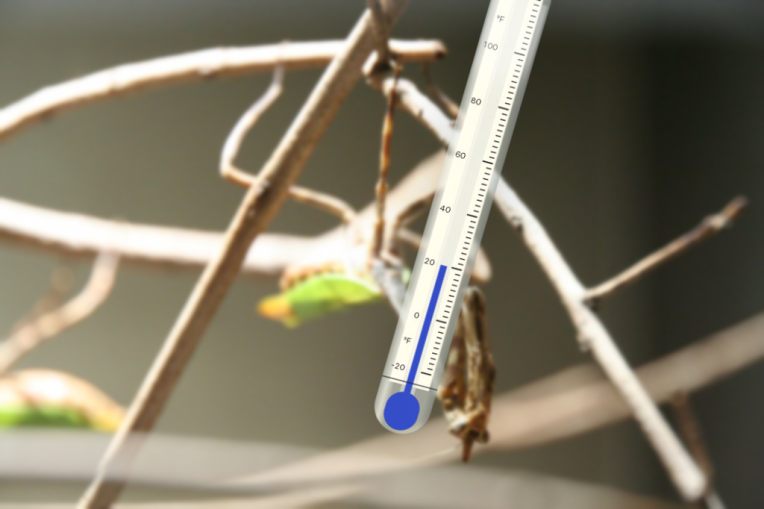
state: 20 °F
